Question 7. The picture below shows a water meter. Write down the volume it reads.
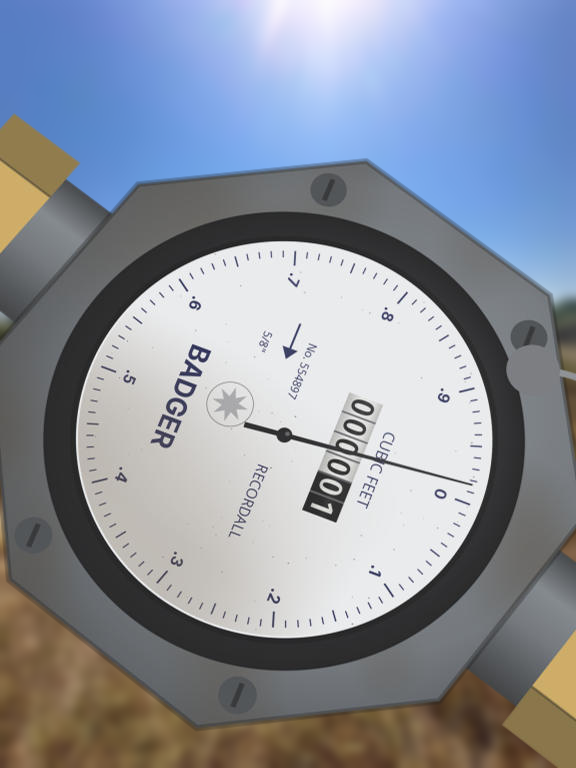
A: 0.98 ft³
